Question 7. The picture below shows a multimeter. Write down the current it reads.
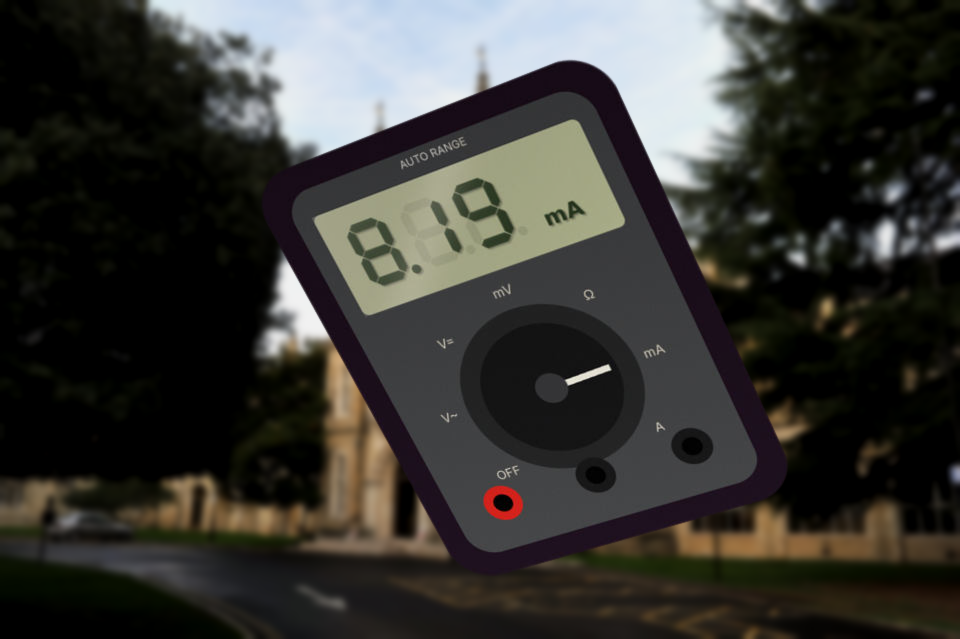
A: 8.19 mA
